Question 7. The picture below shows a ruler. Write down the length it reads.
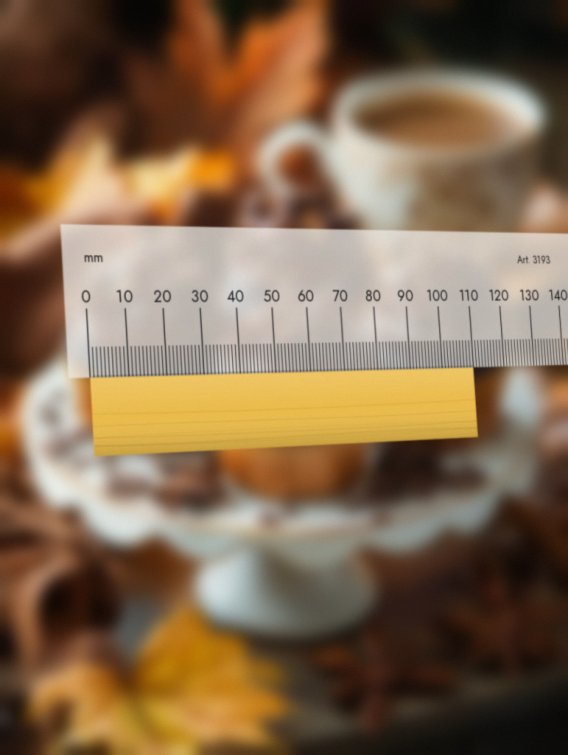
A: 110 mm
